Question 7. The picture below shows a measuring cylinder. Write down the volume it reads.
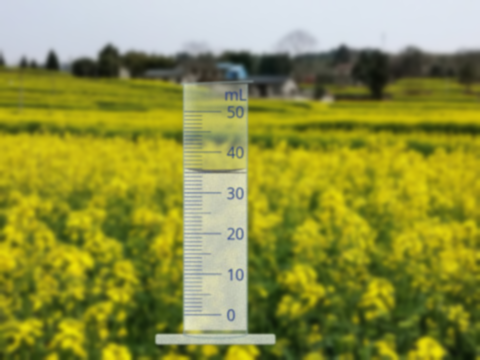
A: 35 mL
